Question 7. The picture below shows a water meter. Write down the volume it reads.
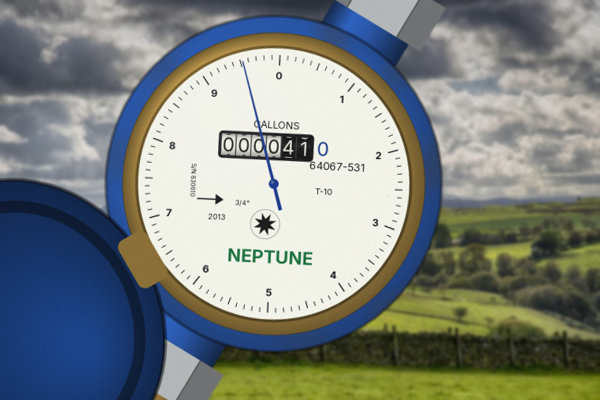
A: 409.5 gal
